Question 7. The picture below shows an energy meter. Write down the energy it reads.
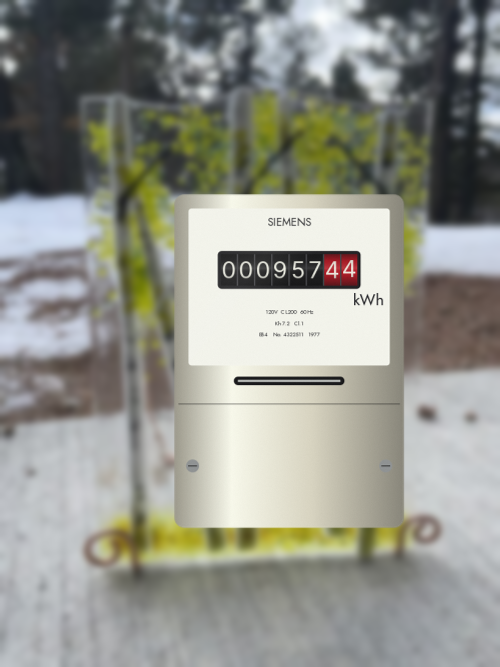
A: 957.44 kWh
